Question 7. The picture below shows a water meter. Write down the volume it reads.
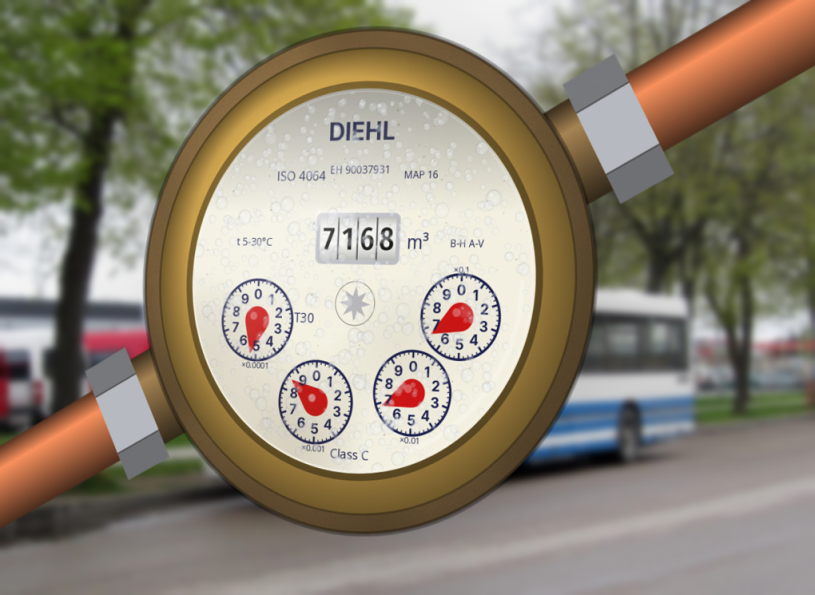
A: 7168.6685 m³
